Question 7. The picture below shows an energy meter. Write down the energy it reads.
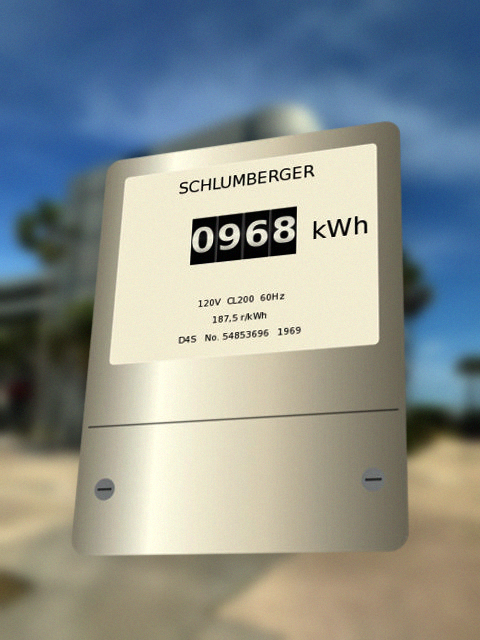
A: 968 kWh
